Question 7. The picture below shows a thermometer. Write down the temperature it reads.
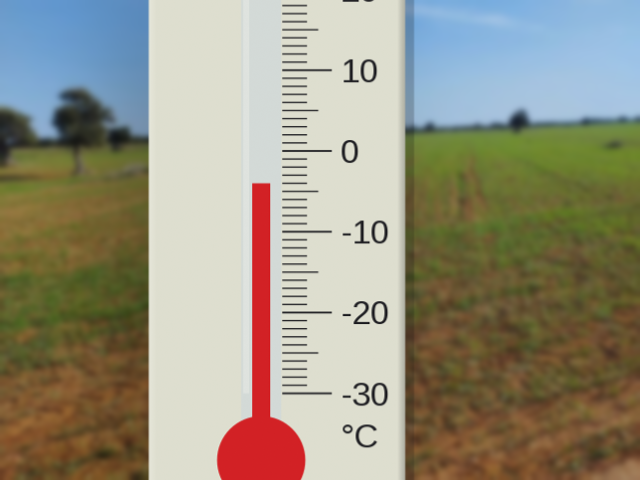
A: -4 °C
